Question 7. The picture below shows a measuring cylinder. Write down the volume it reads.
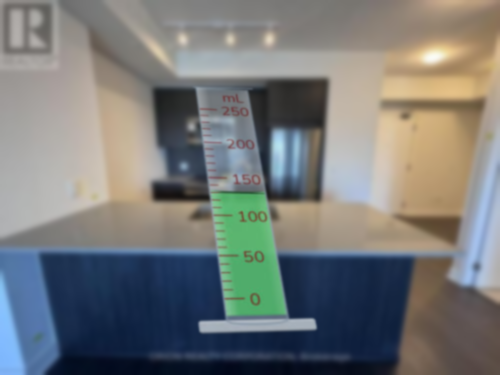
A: 130 mL
